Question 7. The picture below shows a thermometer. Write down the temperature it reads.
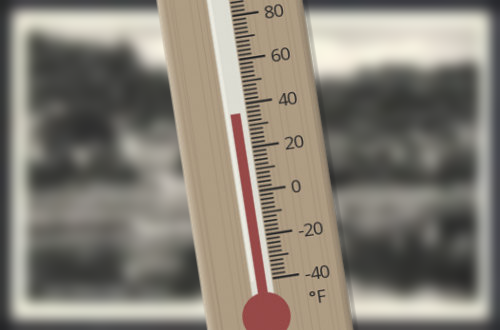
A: 36 °F
